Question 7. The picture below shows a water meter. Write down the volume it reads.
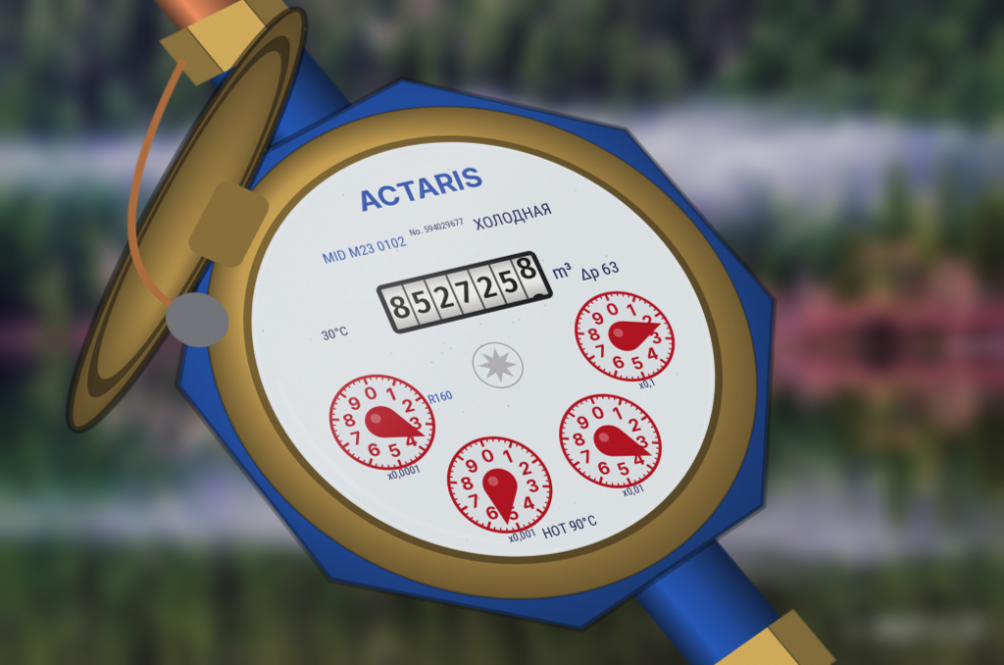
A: 8527258.2353 m³
